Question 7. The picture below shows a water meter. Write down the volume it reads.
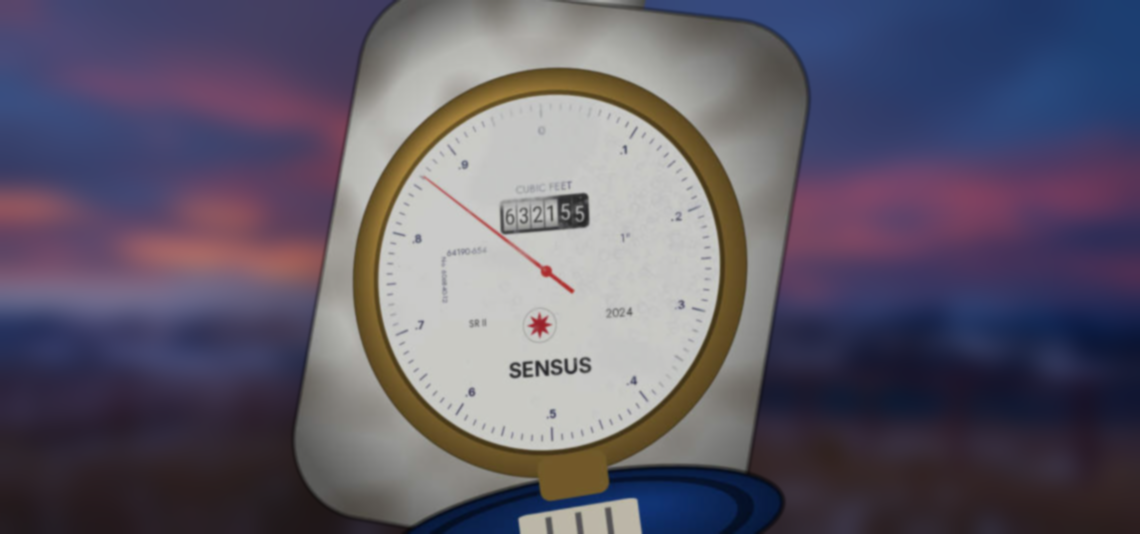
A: 632154.86 ft³
